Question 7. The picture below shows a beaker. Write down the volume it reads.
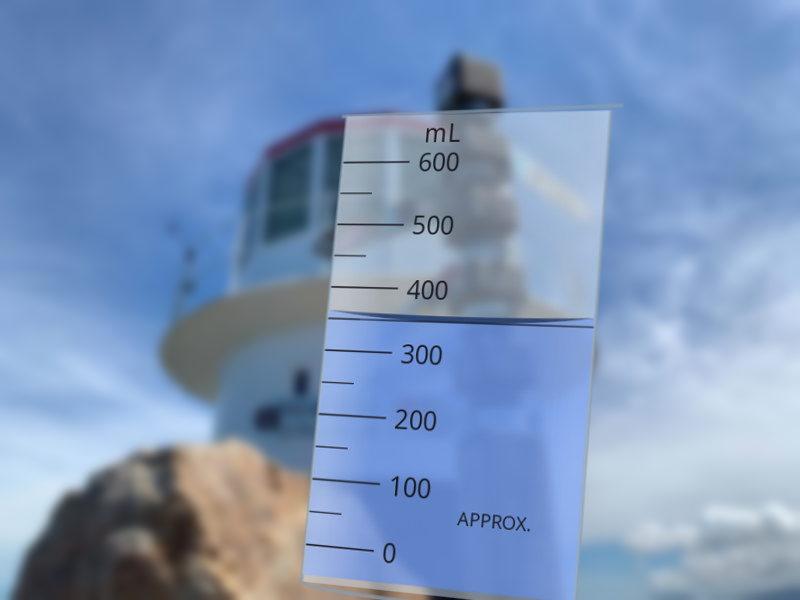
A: 350 mL
